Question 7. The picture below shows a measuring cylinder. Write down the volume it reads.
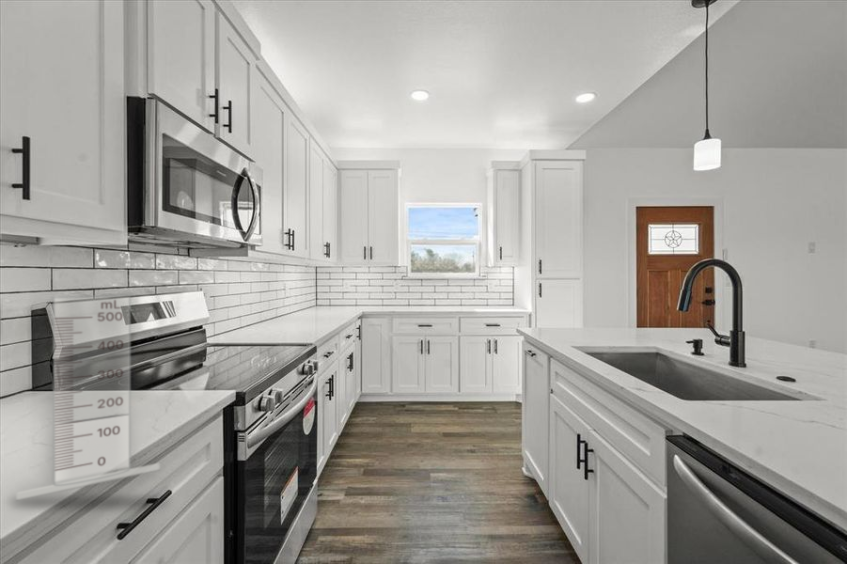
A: 150 mL
